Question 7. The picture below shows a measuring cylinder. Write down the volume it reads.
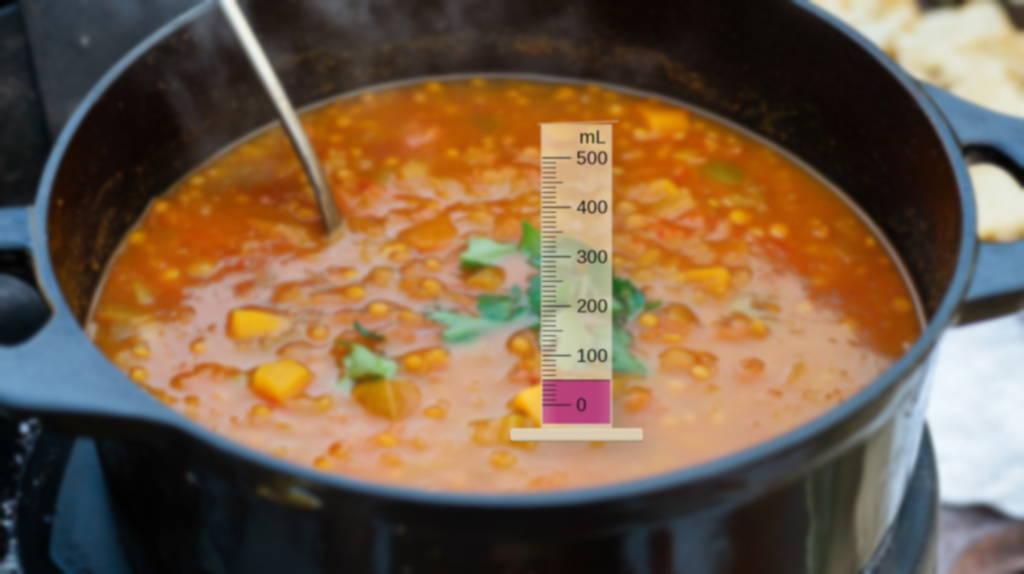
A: 50 mL
